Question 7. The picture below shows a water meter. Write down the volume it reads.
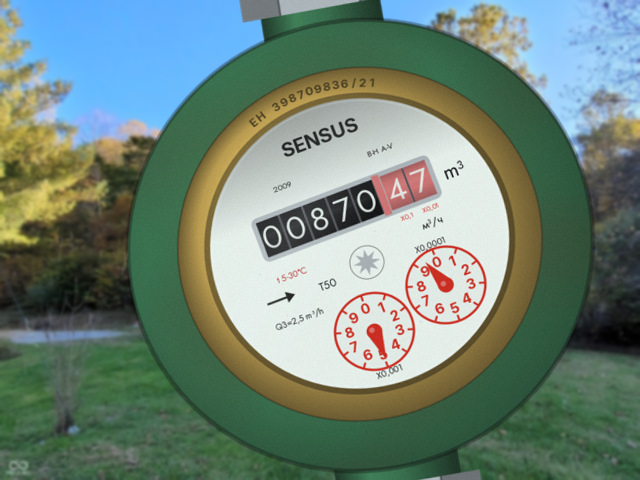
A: 870.4749 m³
